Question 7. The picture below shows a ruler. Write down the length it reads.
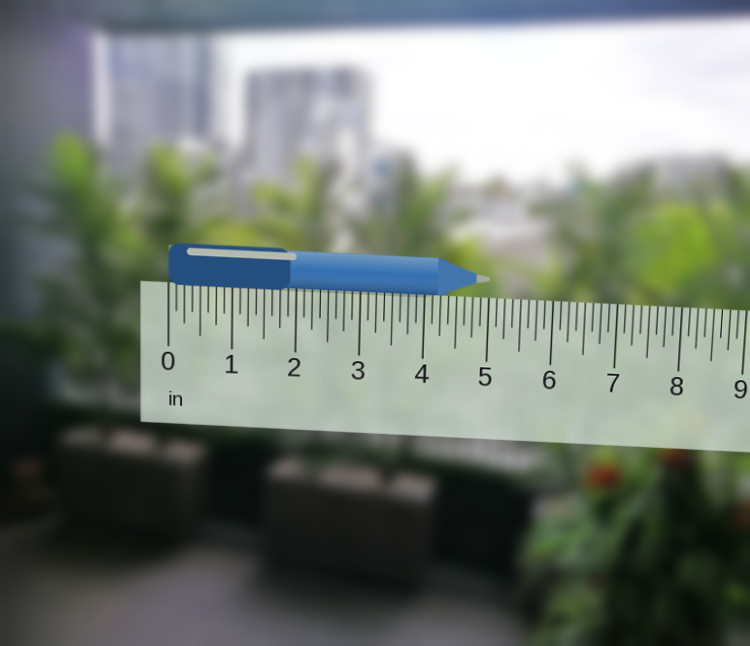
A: 5 in
